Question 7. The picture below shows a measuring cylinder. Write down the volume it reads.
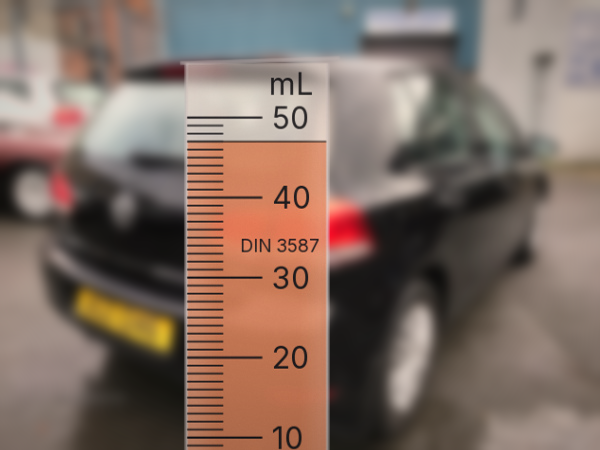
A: 47 mL
